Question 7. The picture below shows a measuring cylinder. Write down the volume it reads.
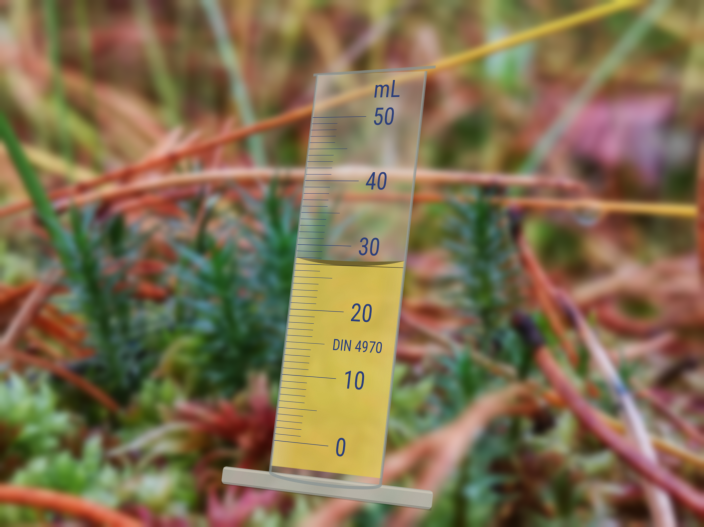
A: 27 mL
